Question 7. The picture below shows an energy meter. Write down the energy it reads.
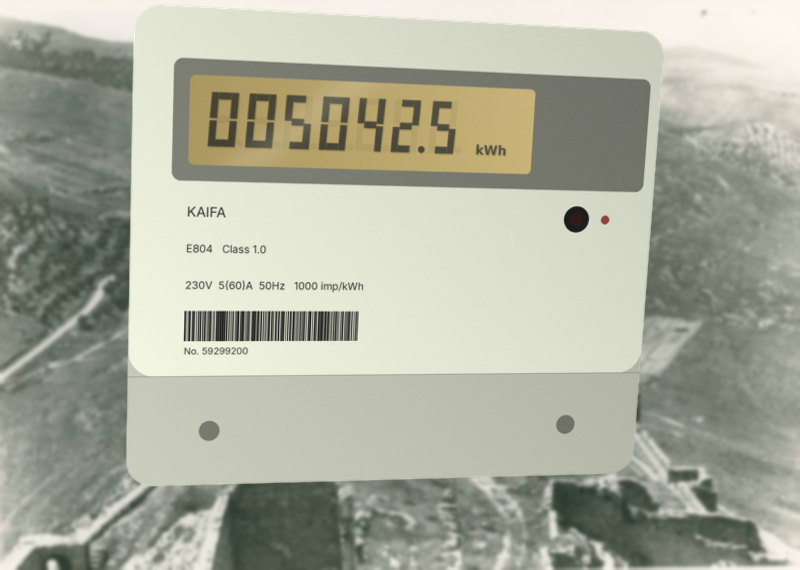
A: 5042.5 kWh
